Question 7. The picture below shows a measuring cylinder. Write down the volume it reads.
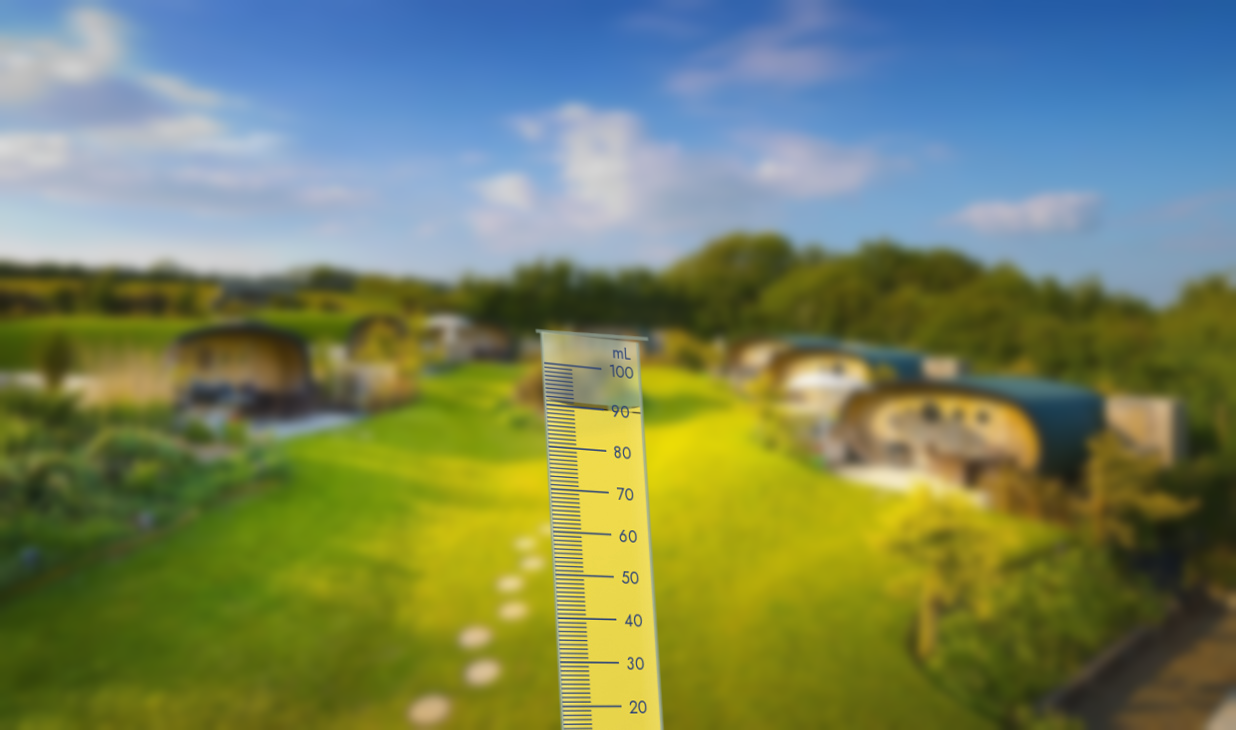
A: 90 mL
